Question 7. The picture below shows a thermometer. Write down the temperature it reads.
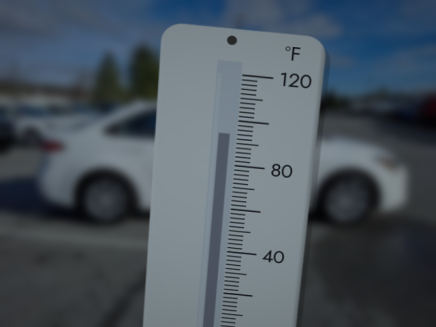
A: 94 °F
